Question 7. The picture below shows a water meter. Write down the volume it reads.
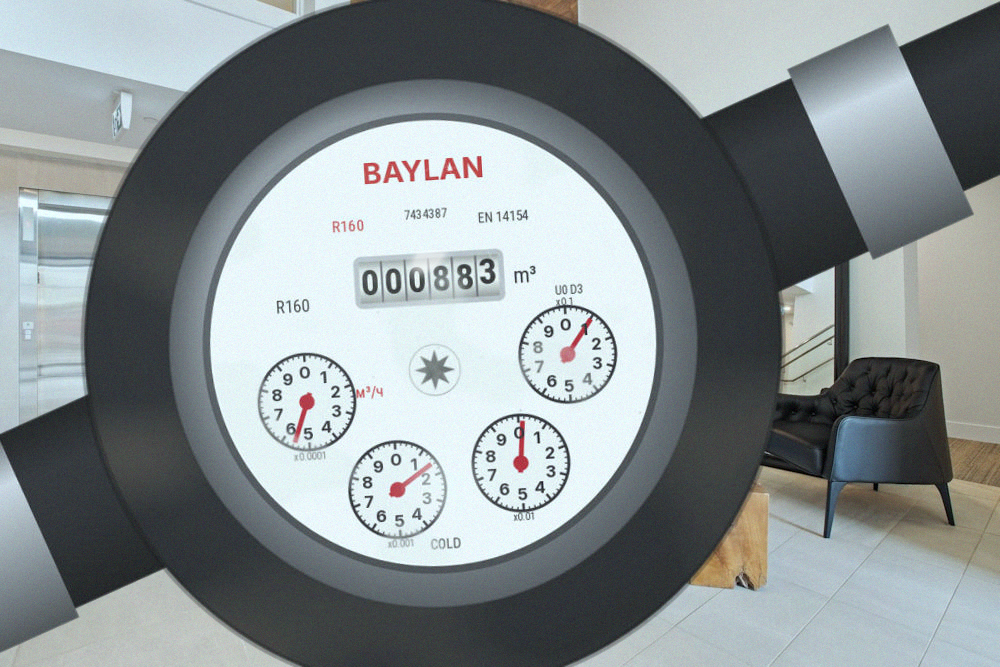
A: 883.1015 m³
